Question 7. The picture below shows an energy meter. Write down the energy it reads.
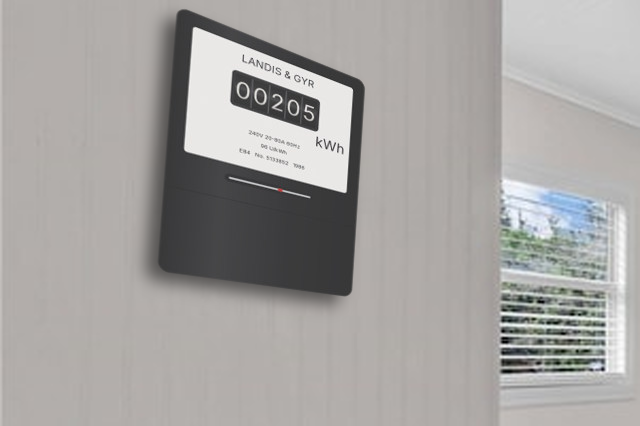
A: 205 kWh
